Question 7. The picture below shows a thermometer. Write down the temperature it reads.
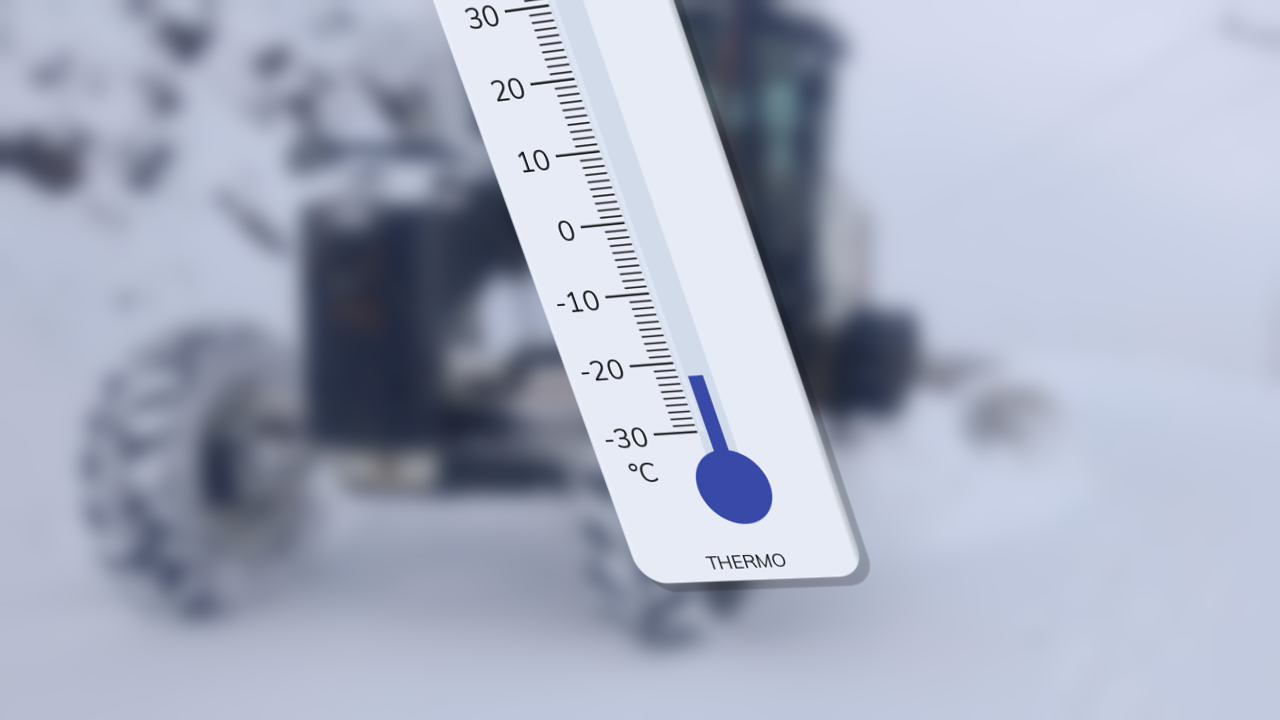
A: -22 °C
